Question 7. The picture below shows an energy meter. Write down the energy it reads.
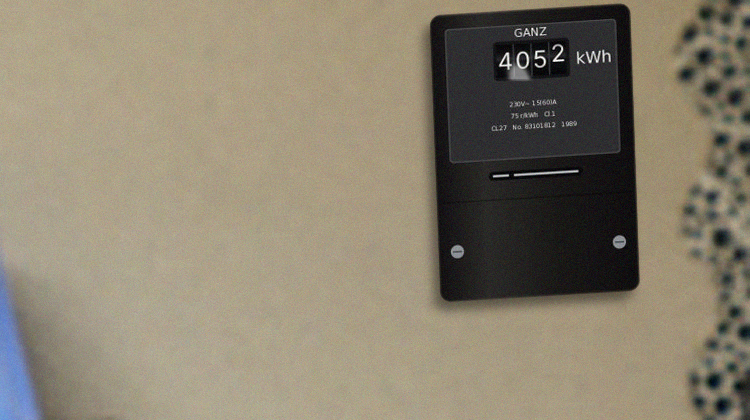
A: 4052 kWh
